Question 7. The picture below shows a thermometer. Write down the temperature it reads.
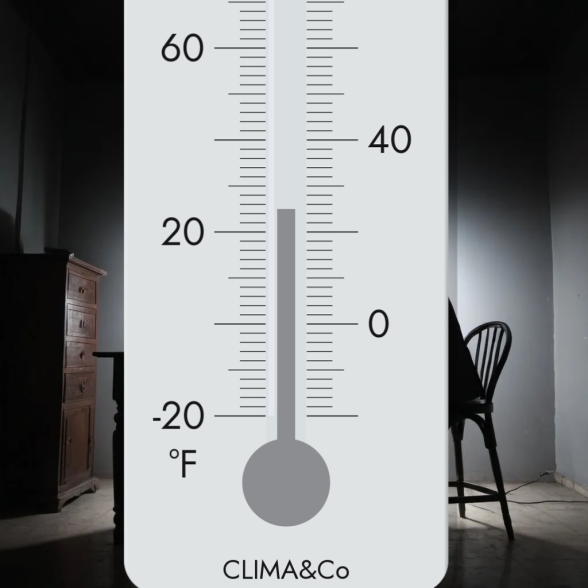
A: 25 °F
